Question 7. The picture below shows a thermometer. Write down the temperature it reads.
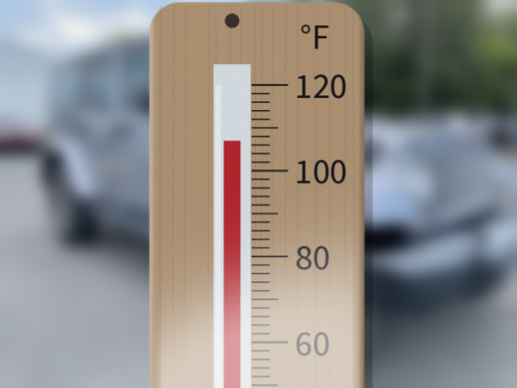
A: 107 °F
